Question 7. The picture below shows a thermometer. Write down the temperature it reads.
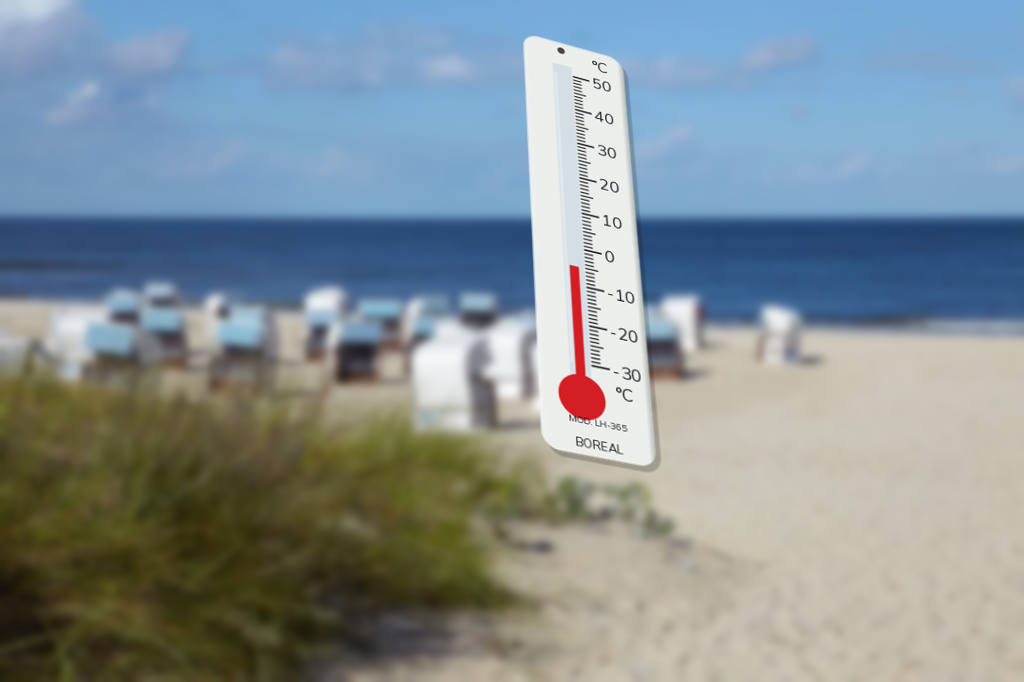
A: -5 °C
